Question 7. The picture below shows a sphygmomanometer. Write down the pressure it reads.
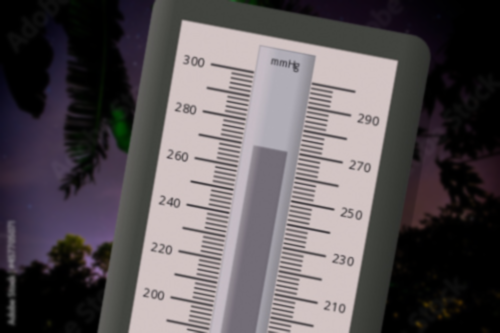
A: 270 mmHg
